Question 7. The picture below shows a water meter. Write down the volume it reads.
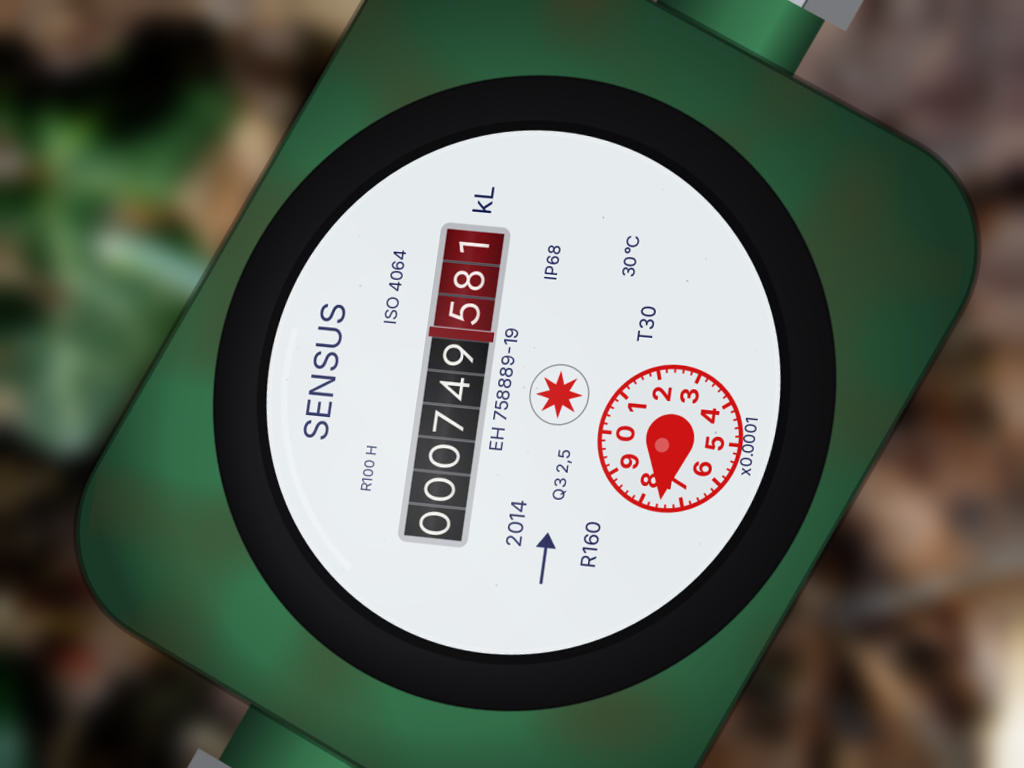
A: 749.5817 kL
